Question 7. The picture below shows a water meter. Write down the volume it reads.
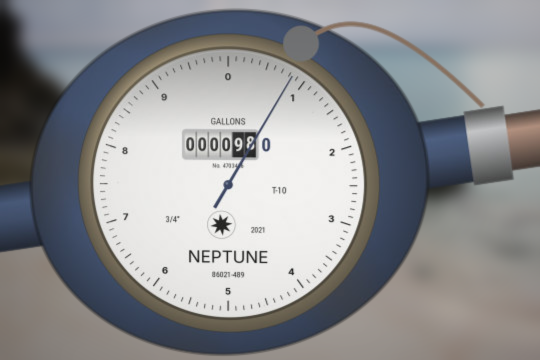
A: 980.8 gal
